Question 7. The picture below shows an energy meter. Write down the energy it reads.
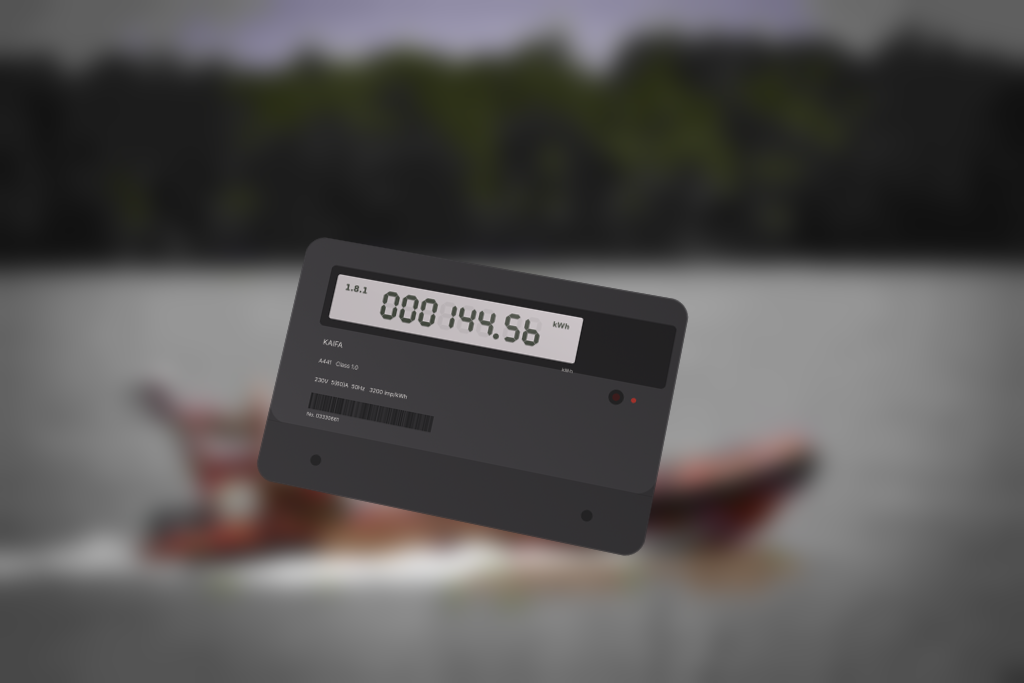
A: 144.56 kWh
